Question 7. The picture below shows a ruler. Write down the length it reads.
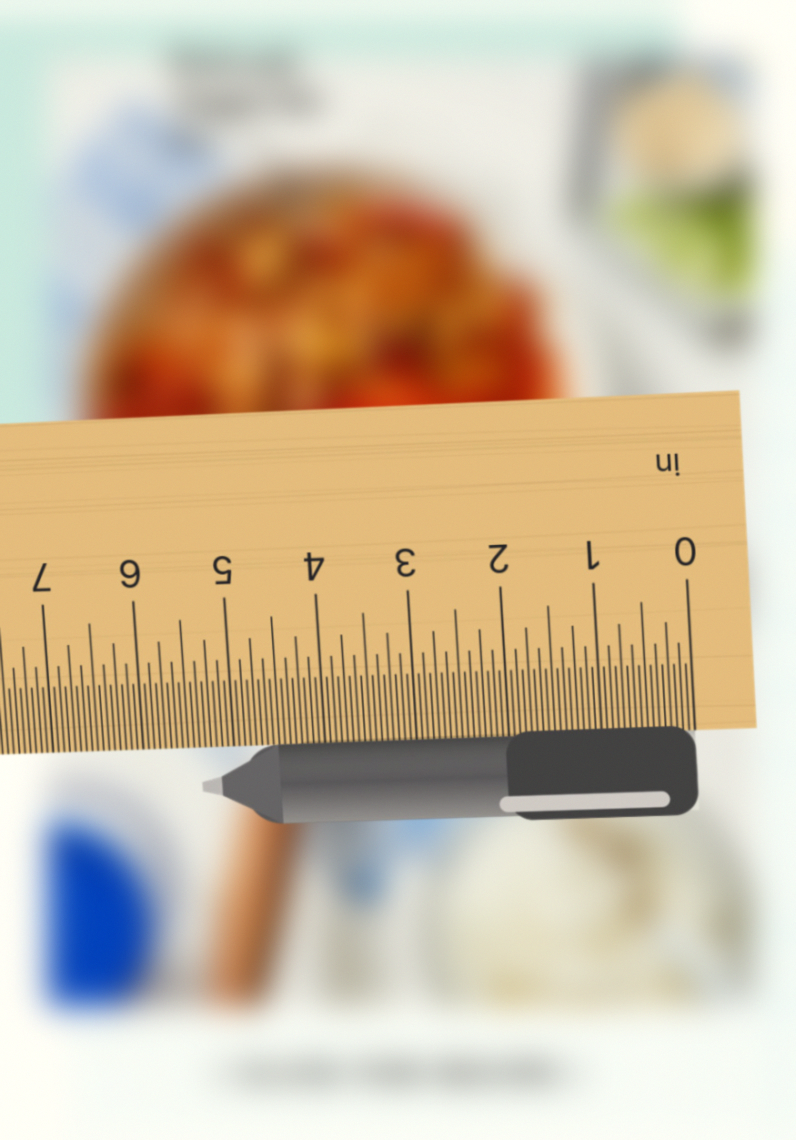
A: 5.375 in
